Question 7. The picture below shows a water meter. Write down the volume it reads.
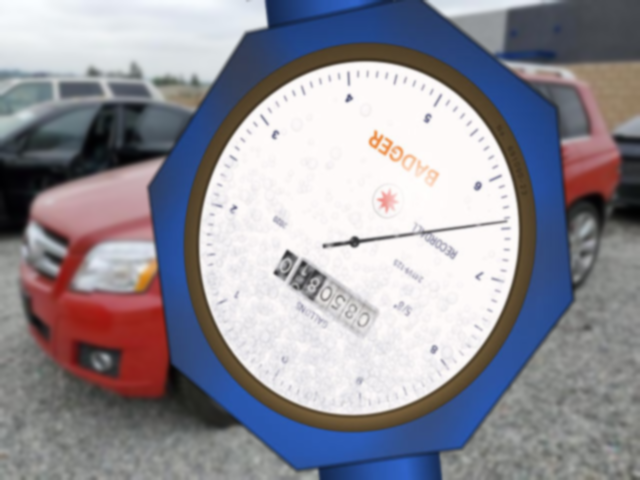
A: 850806.4 gal
